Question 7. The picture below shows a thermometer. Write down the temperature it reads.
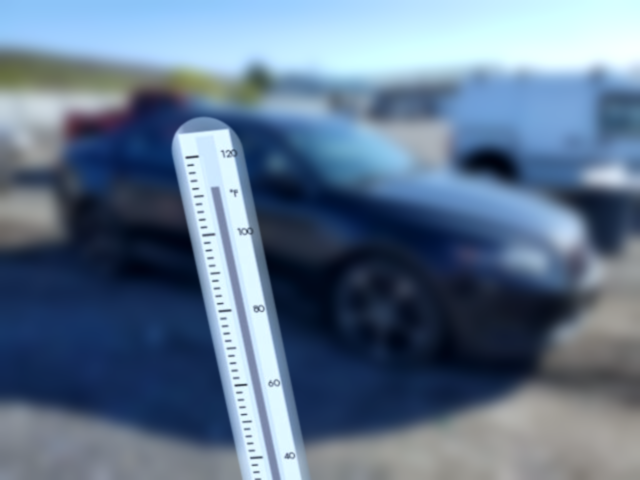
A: 112 °F
